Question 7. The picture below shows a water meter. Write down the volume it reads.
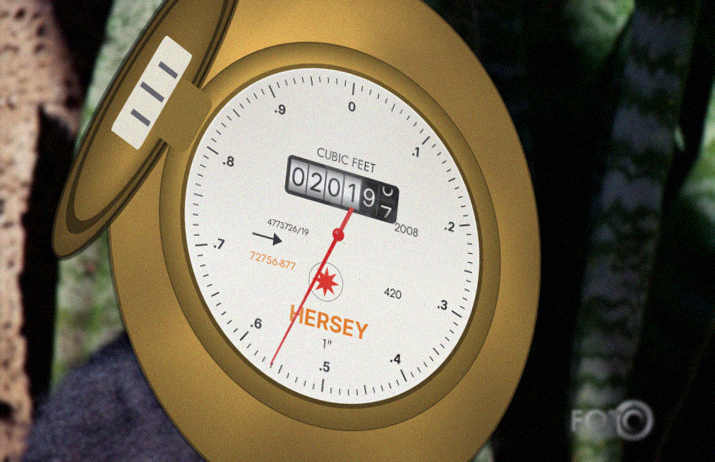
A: 20196.56 ft³
